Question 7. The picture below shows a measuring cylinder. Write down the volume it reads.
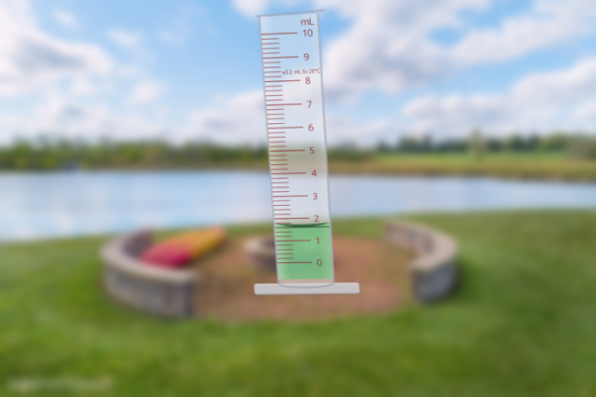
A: 1.6 mL
